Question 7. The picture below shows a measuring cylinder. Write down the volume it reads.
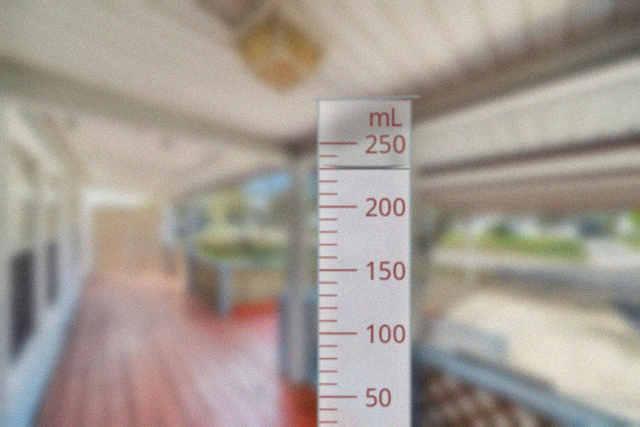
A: 230 mL
